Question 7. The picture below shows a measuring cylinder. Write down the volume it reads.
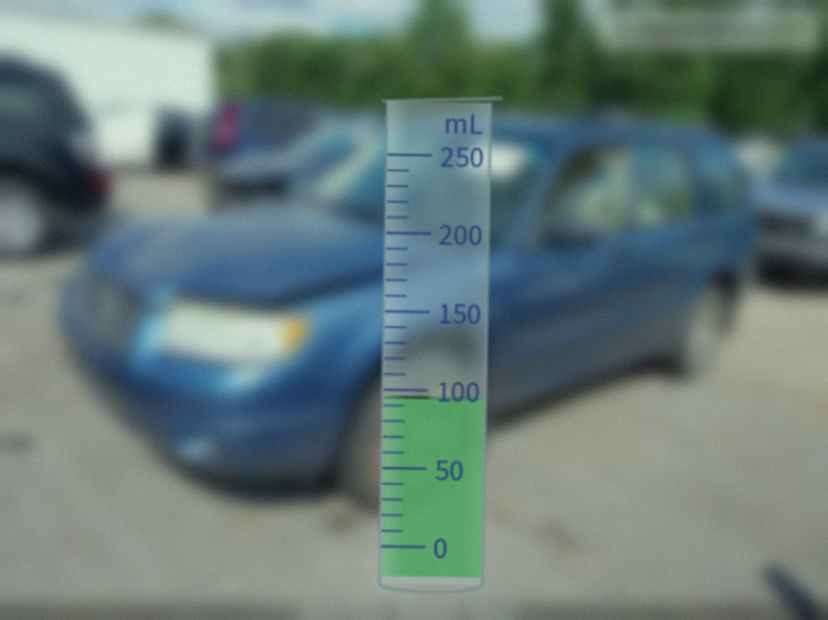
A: 95 mL
